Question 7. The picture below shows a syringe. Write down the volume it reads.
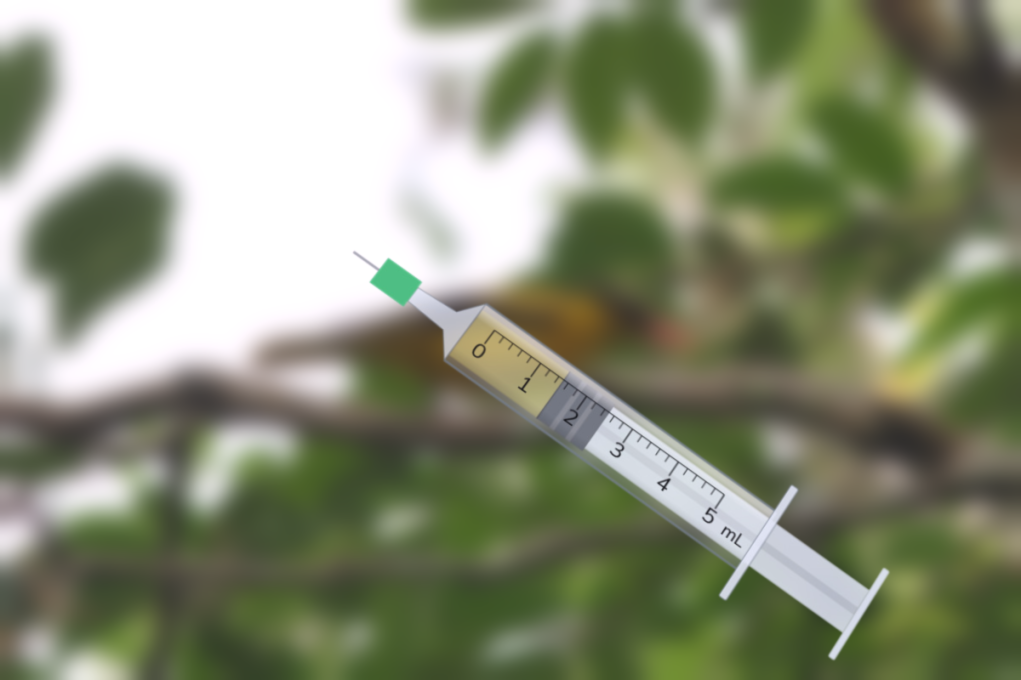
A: 1.5 mL
